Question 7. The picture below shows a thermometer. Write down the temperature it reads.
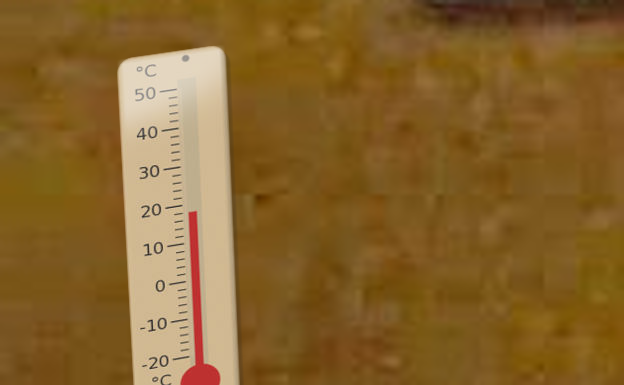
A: 18 °C
